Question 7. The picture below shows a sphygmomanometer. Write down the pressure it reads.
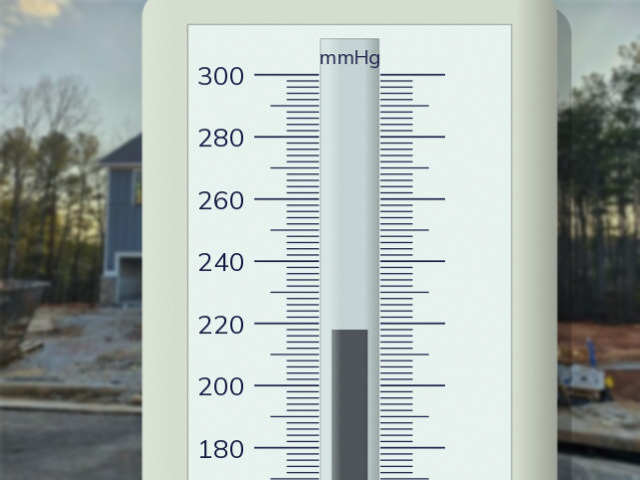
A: 218 mmHg
